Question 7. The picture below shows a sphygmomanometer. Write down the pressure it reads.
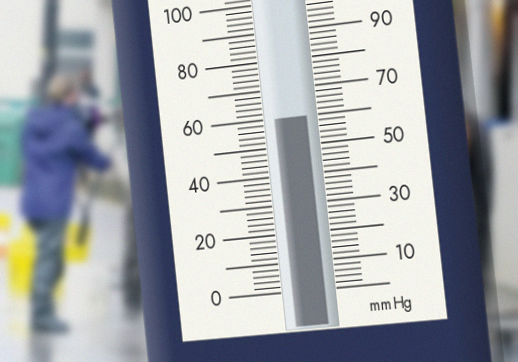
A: 60 mmHg
